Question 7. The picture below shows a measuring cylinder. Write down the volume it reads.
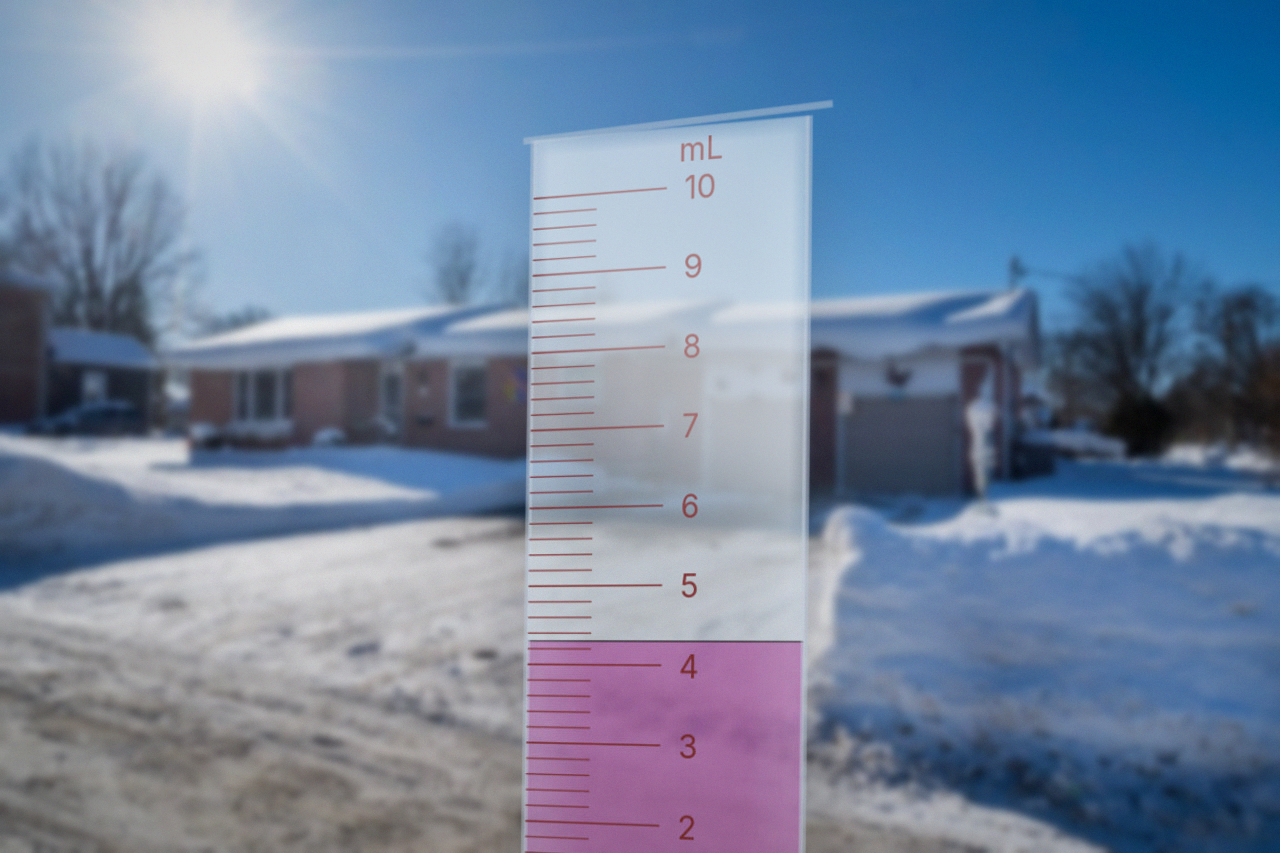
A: 4.3 mL
